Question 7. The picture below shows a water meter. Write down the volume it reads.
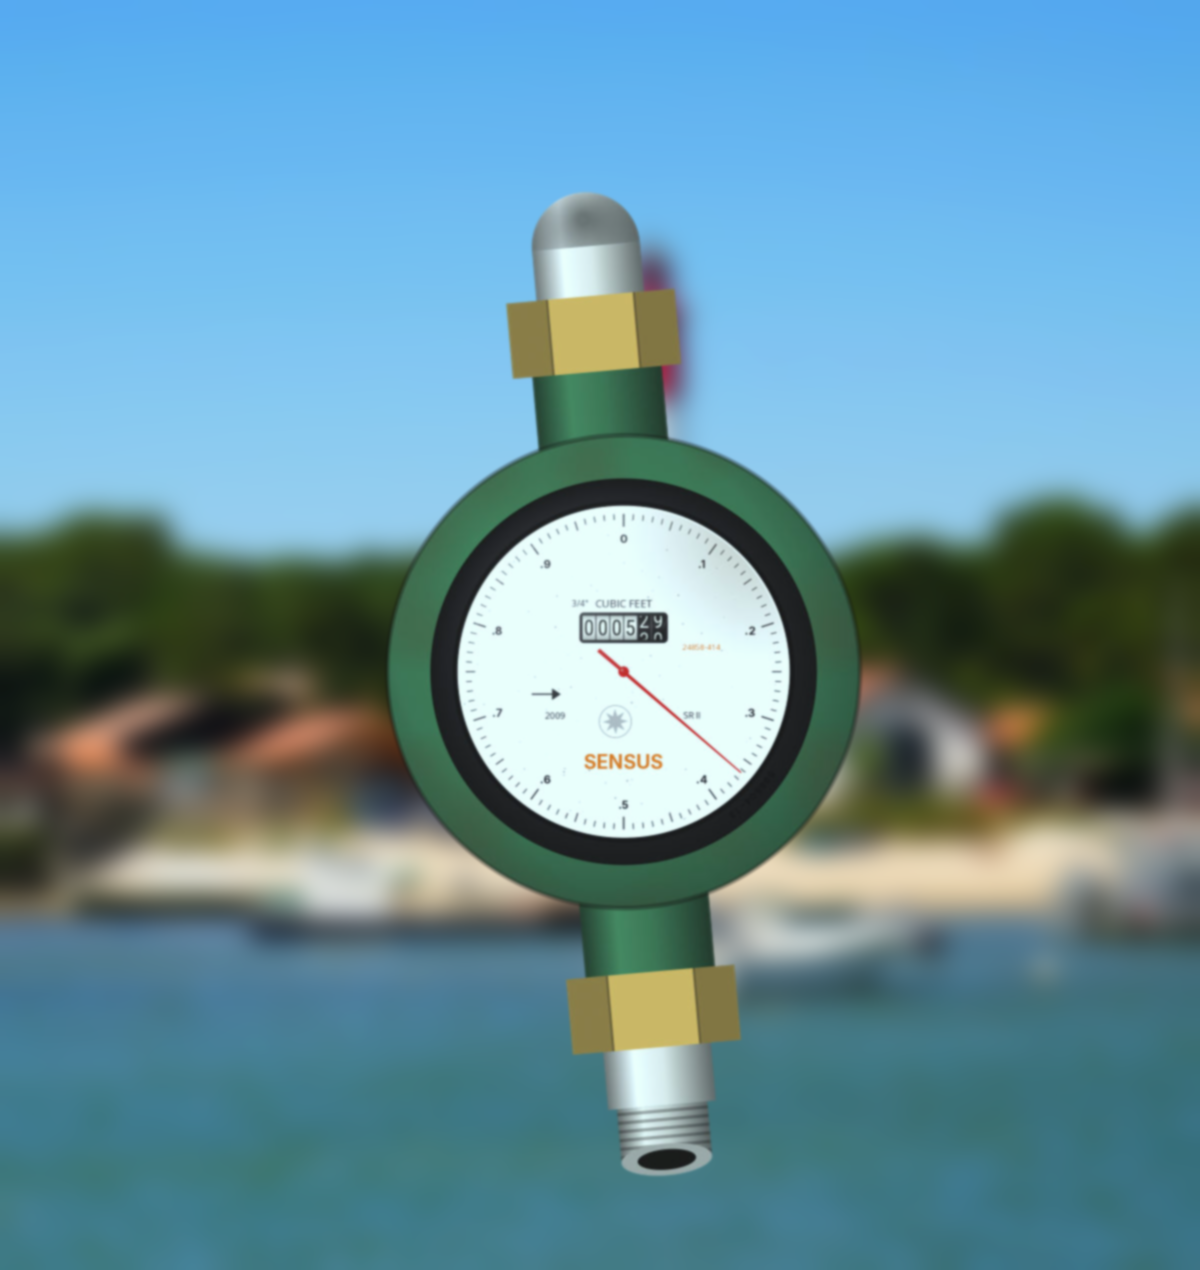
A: 529.36 ft³
